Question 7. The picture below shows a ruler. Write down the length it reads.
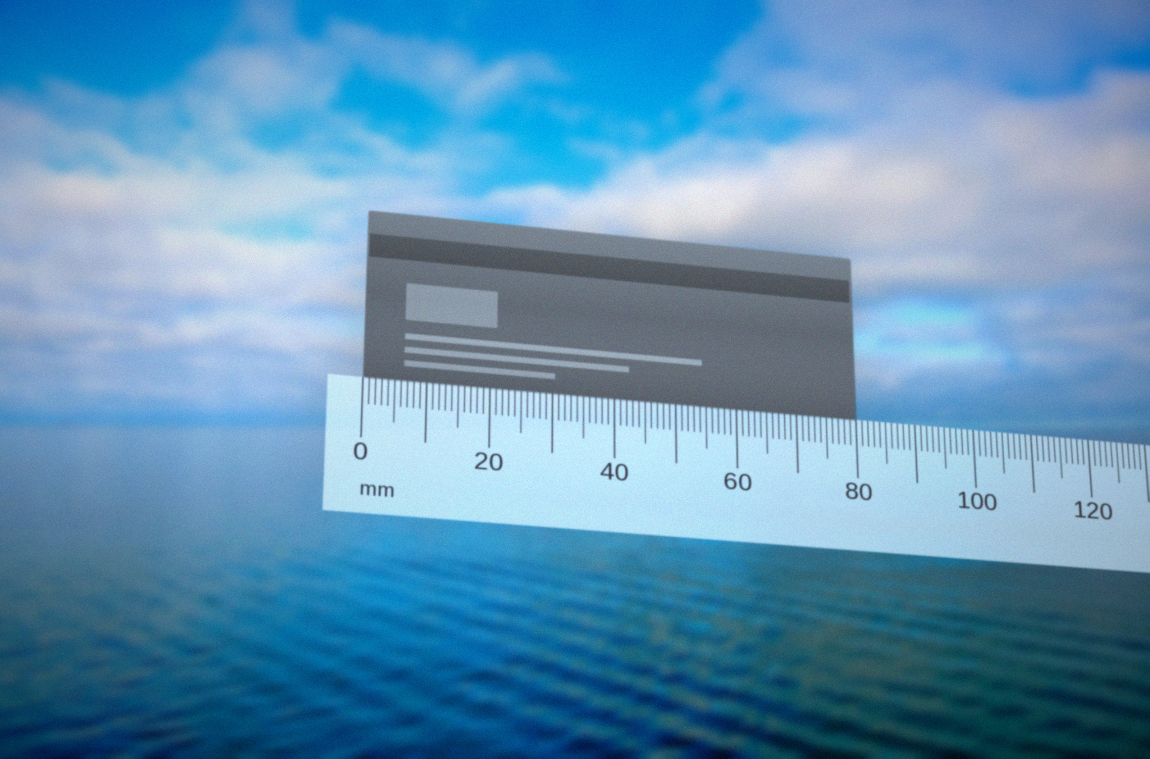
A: 80 mm
